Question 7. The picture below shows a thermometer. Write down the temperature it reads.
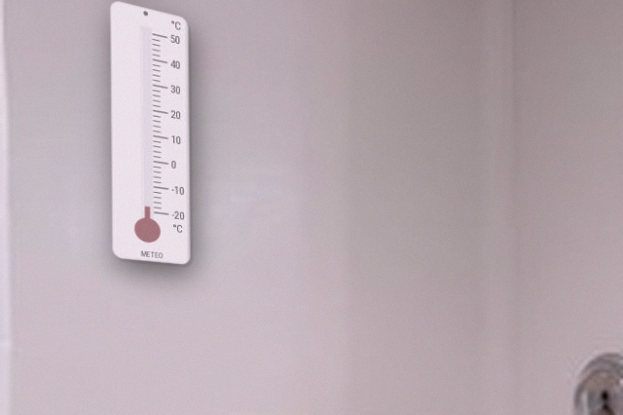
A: -18 °C
